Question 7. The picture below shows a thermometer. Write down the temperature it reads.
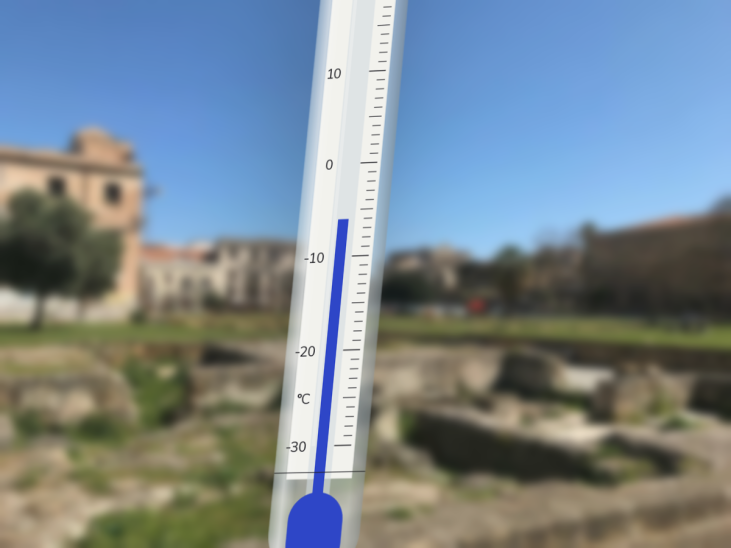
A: -6 °C
